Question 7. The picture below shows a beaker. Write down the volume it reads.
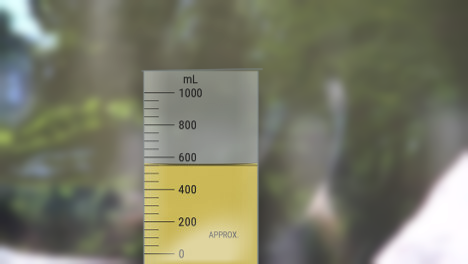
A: 550 mL
